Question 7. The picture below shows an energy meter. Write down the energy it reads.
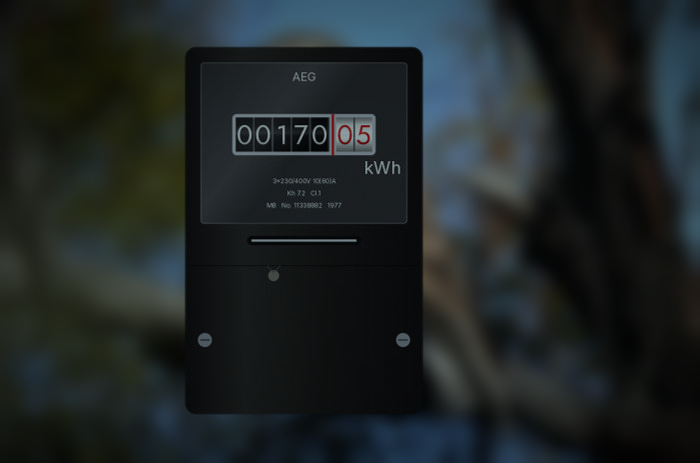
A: 170.05 kWh
